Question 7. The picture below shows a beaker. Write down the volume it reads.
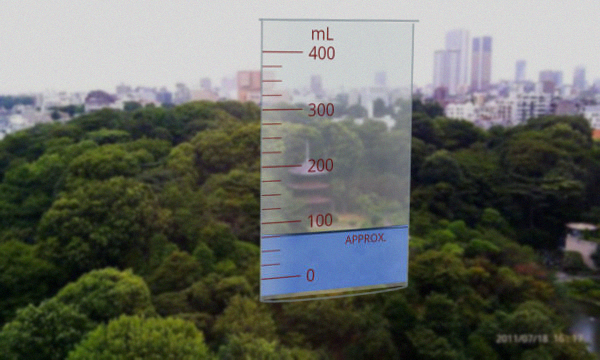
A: 75 mL
